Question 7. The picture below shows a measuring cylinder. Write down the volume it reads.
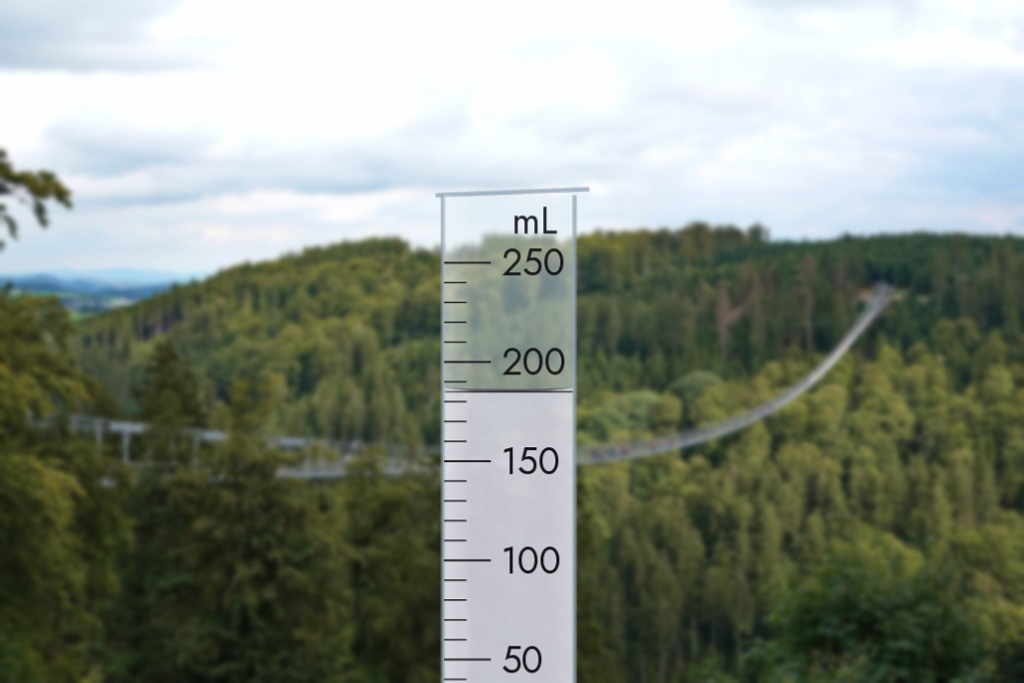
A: 185 mL
